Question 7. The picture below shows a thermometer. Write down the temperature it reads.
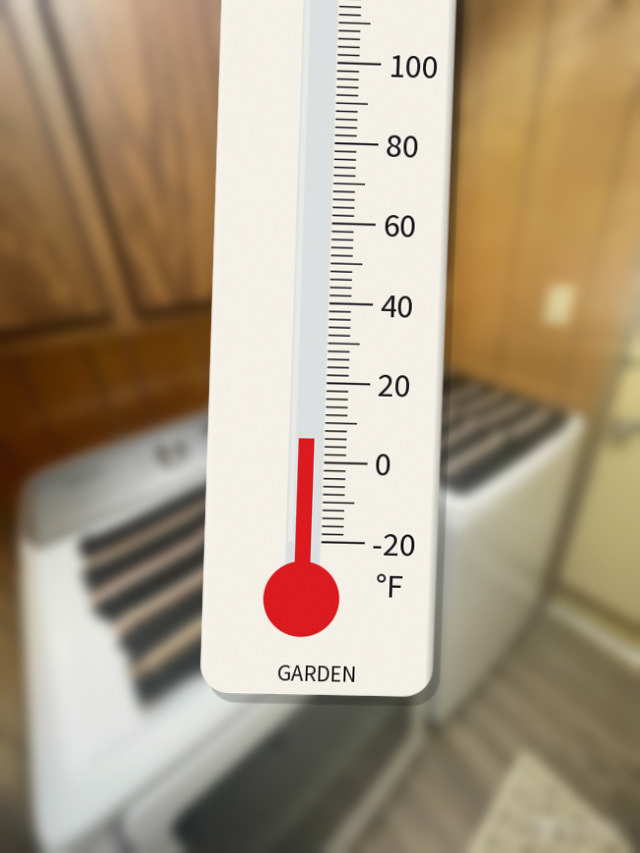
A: 6 °F
